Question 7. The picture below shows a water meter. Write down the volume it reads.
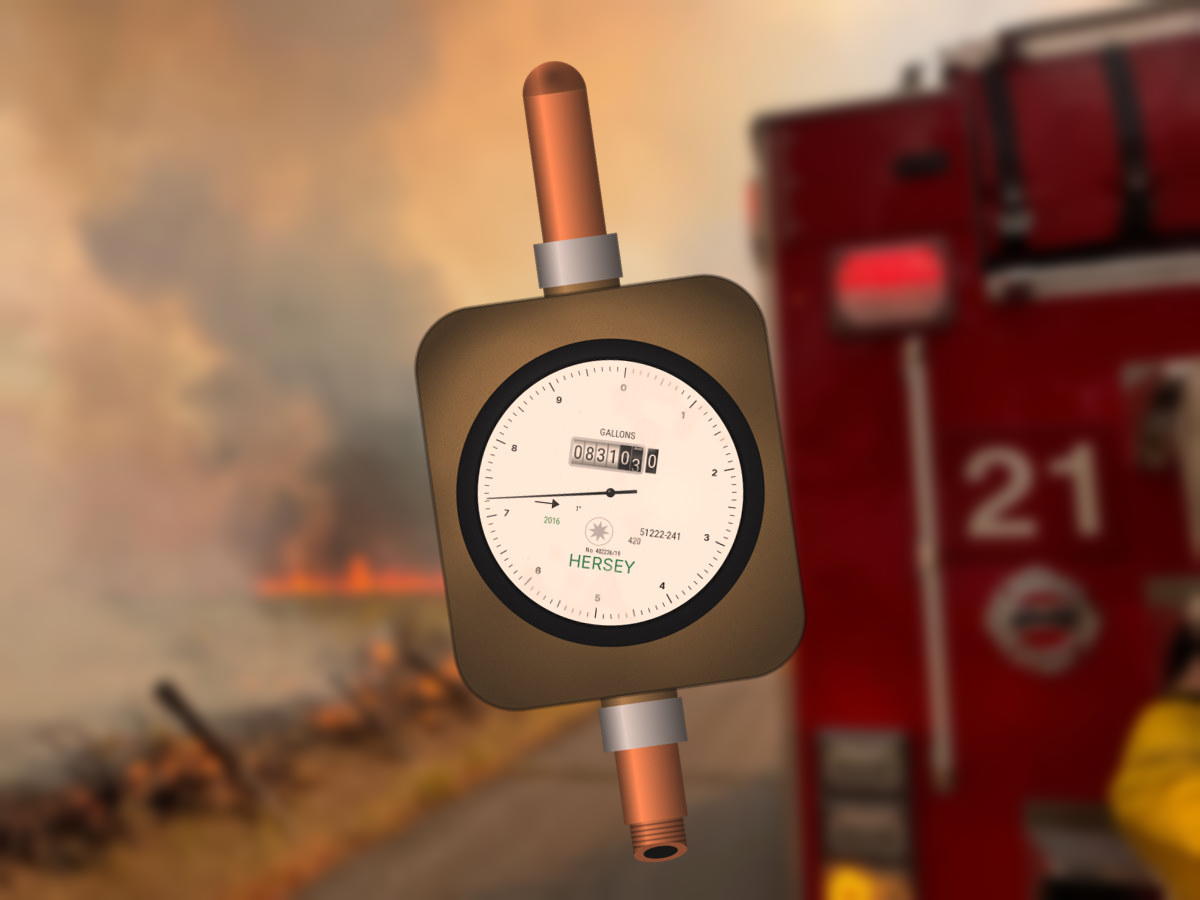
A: 831027.2 gal
